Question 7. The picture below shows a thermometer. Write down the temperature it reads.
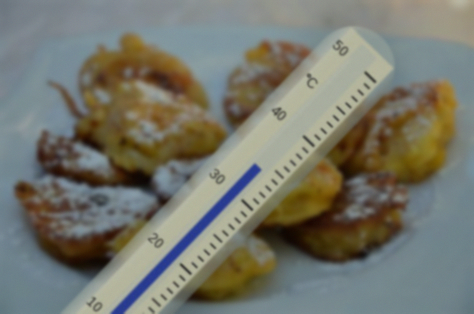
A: 34 °C
